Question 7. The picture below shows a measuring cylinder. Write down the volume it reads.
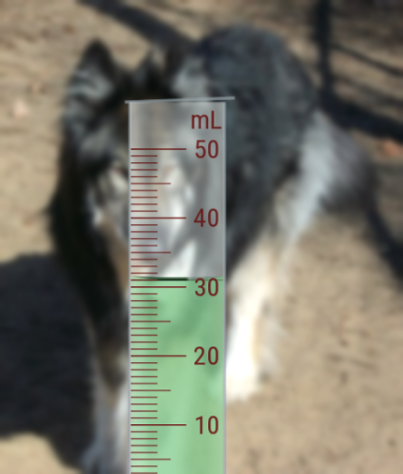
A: 31 mL
